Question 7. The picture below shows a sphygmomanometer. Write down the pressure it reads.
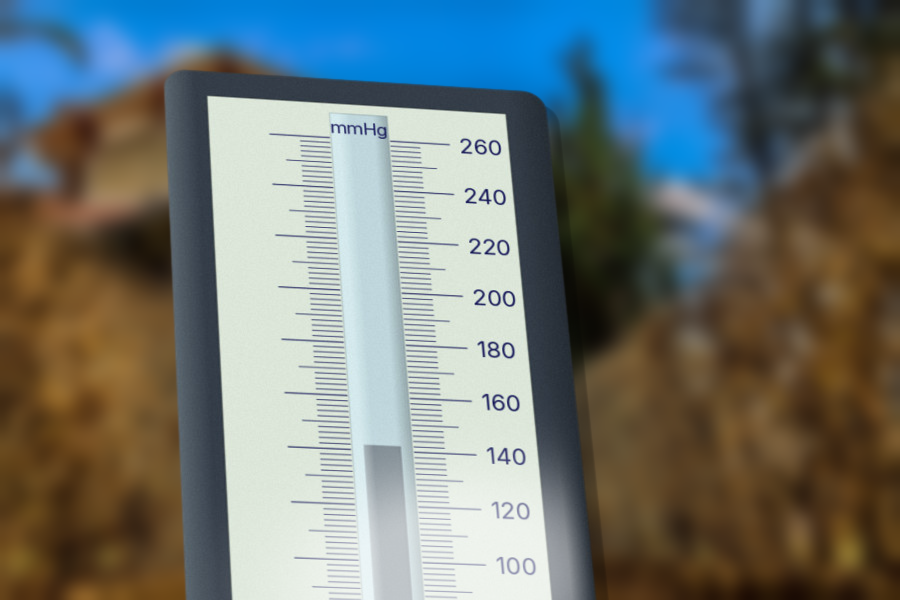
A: 142 mmHg
